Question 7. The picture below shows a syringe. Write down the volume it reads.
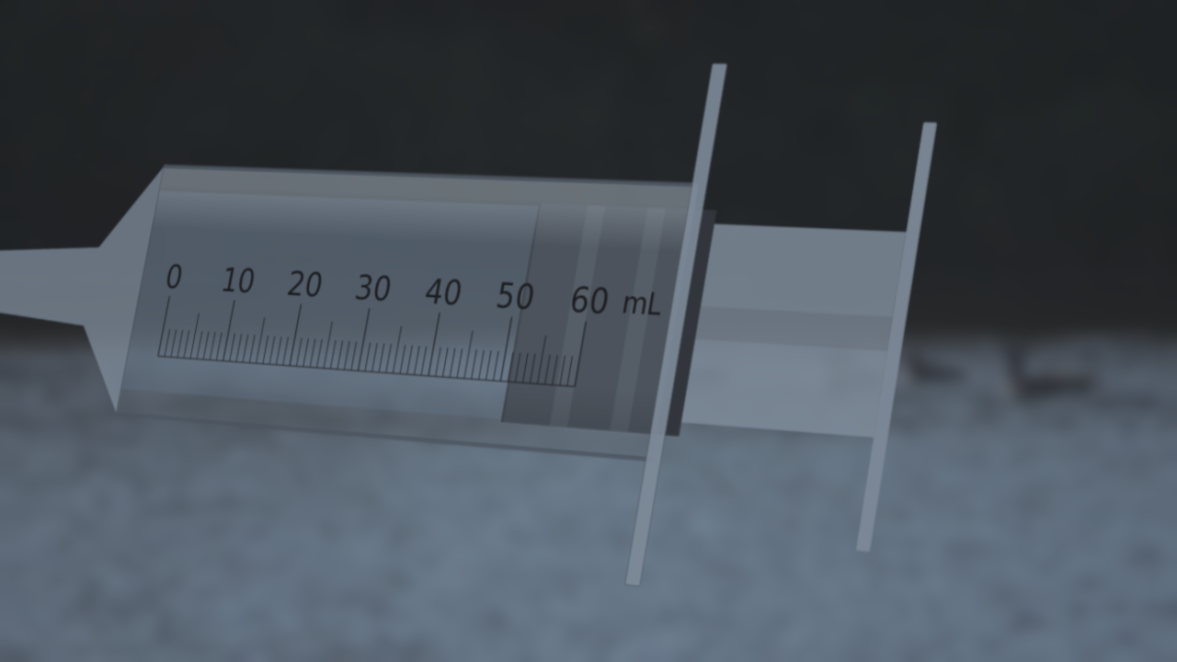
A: 51 mL
